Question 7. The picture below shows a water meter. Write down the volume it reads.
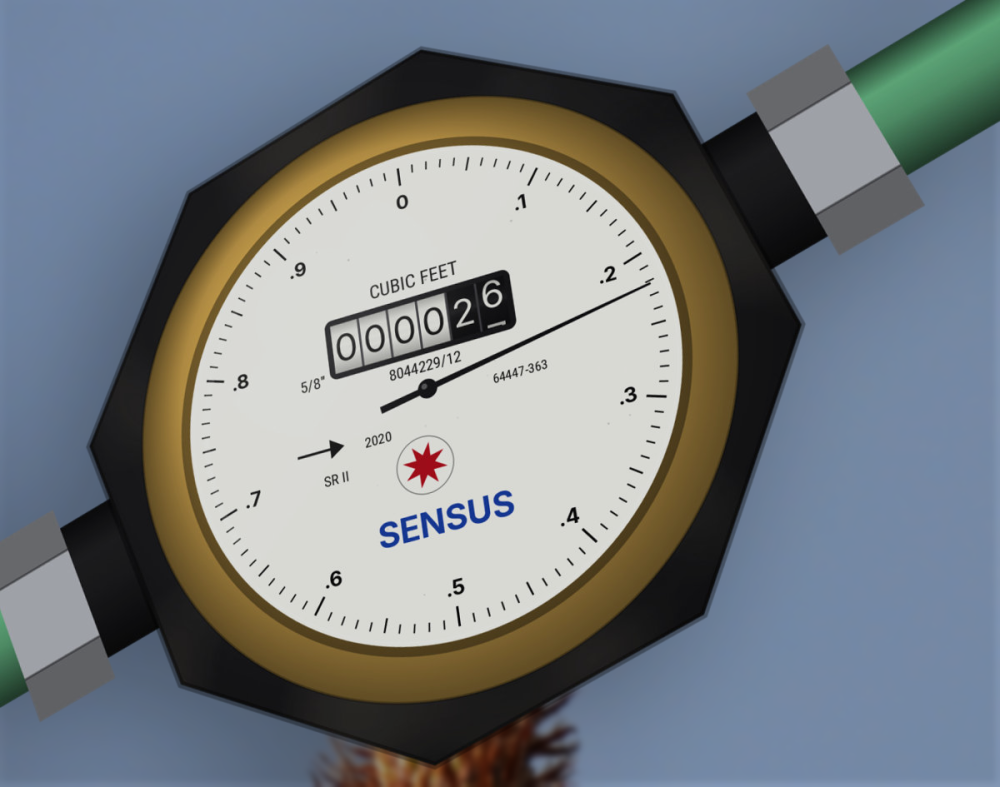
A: 26.22 ft³
